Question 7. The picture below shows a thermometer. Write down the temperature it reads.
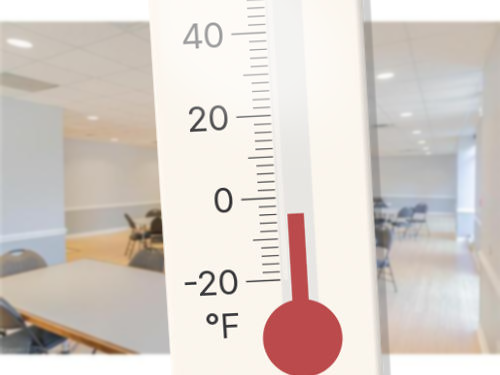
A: -4 °F
